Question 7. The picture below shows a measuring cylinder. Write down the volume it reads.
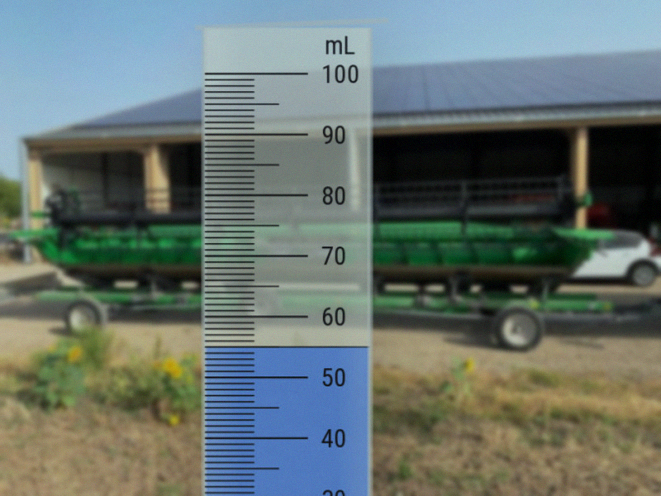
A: 55 mL
